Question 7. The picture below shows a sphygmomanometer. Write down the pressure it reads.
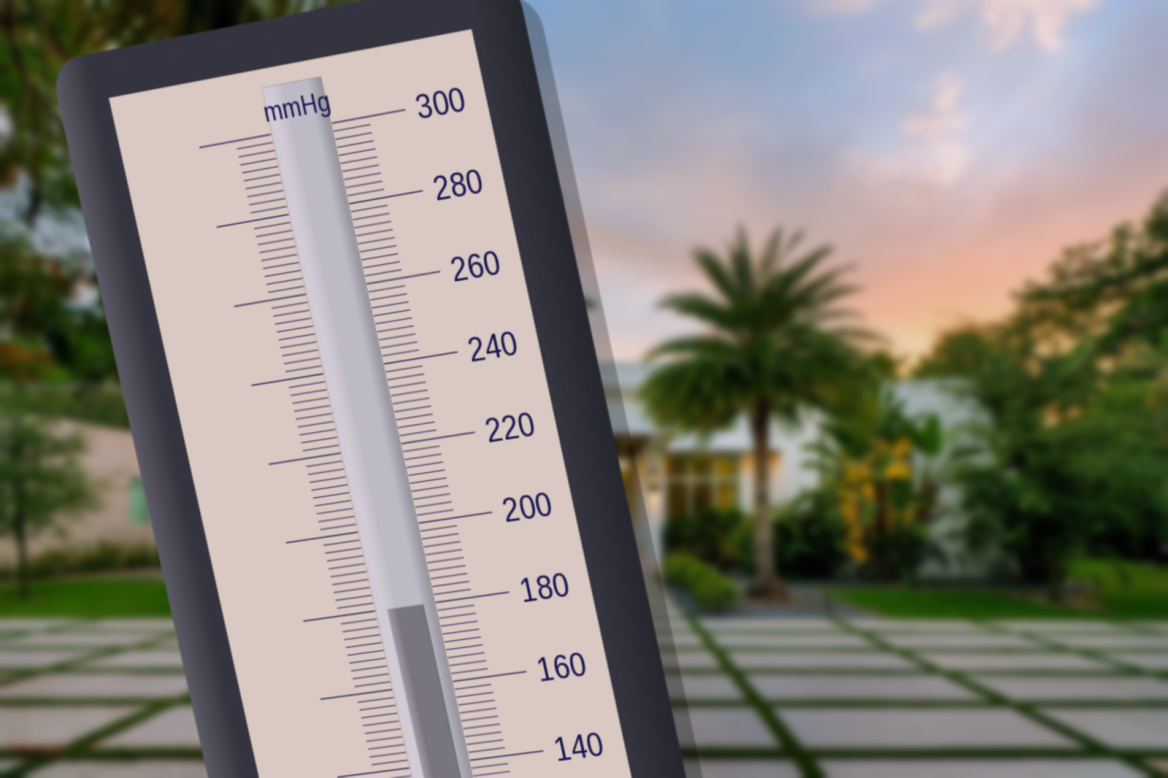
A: 180 mmHg
